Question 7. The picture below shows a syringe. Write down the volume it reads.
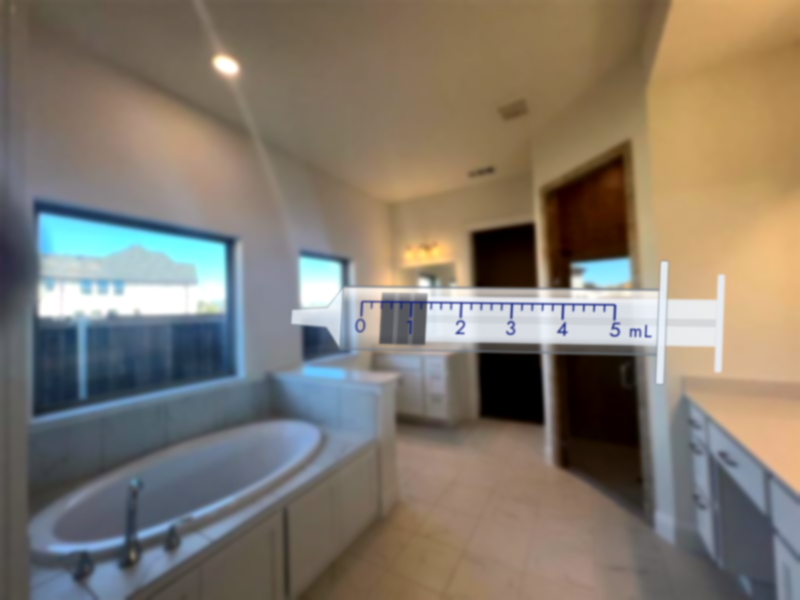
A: 0.4 mL
